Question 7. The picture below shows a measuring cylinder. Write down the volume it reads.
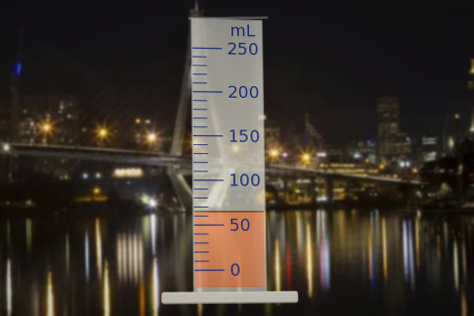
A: 65 mL
